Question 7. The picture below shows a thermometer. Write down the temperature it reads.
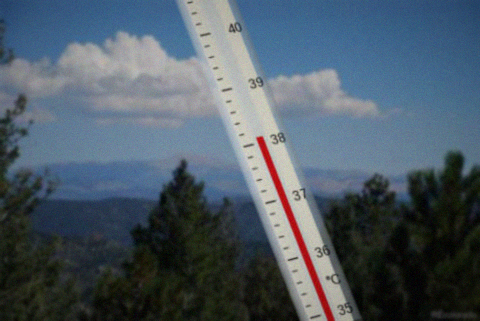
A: 38.1 °C
